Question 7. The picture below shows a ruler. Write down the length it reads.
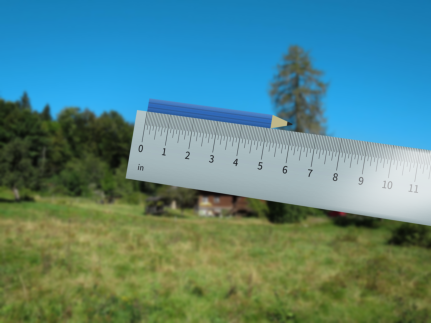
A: 6 in
